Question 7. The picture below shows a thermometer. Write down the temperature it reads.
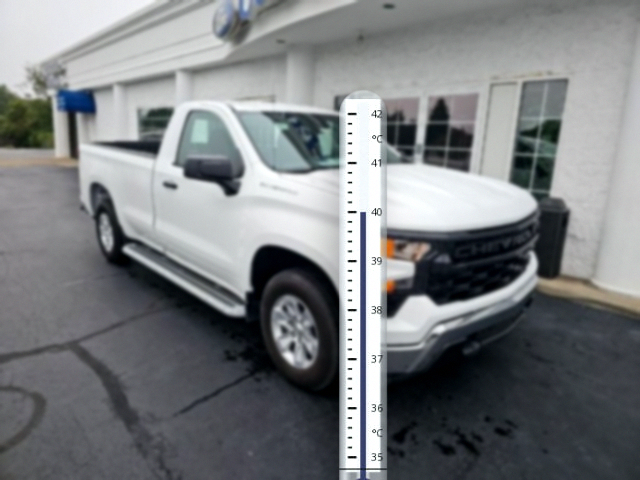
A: 40 °C
